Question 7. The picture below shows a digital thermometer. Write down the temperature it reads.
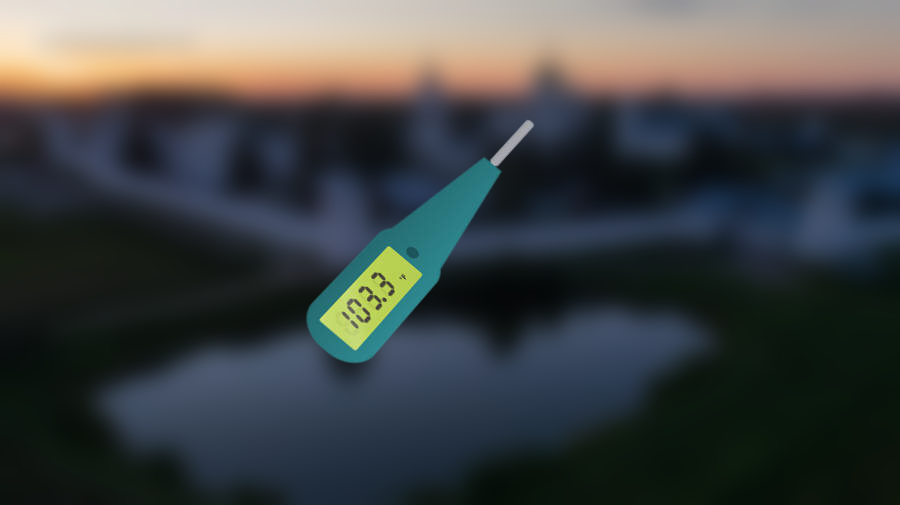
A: 103.3 °F
